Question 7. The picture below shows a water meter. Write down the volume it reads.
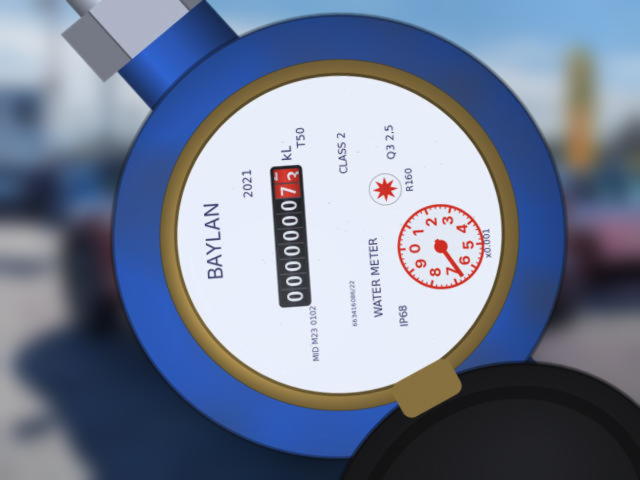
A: 0.726 kL
